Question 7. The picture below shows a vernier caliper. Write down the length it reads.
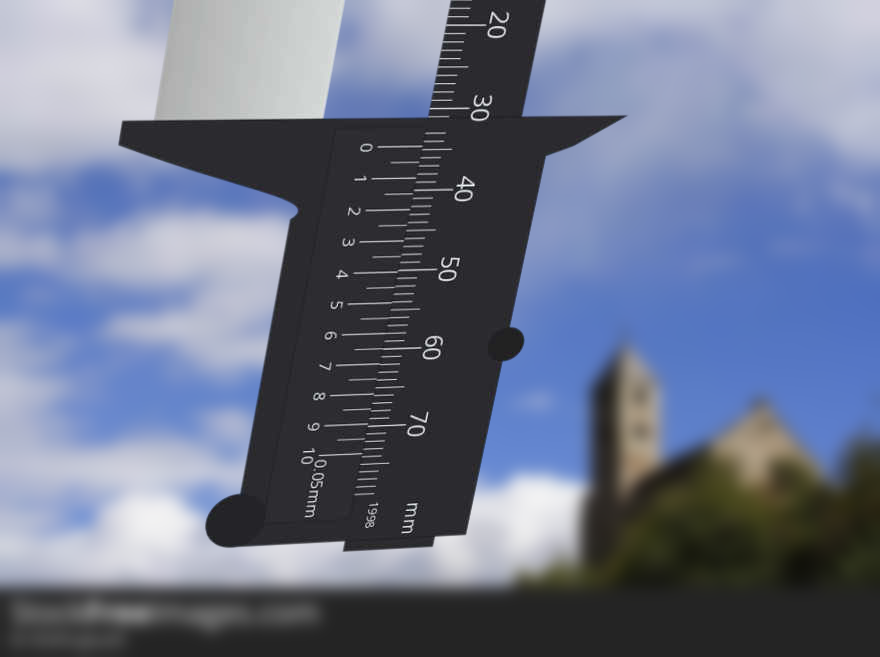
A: 34.6 mm
